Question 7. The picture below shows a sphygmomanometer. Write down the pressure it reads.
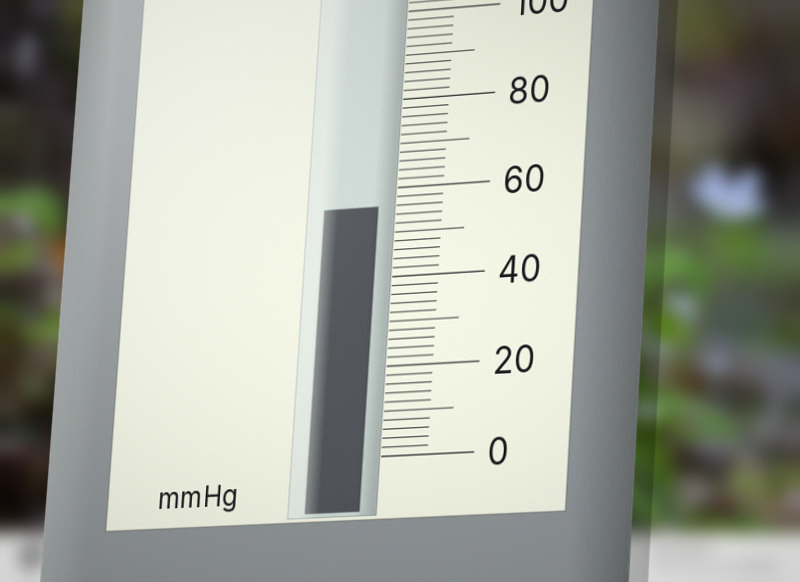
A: 56 mmHg
